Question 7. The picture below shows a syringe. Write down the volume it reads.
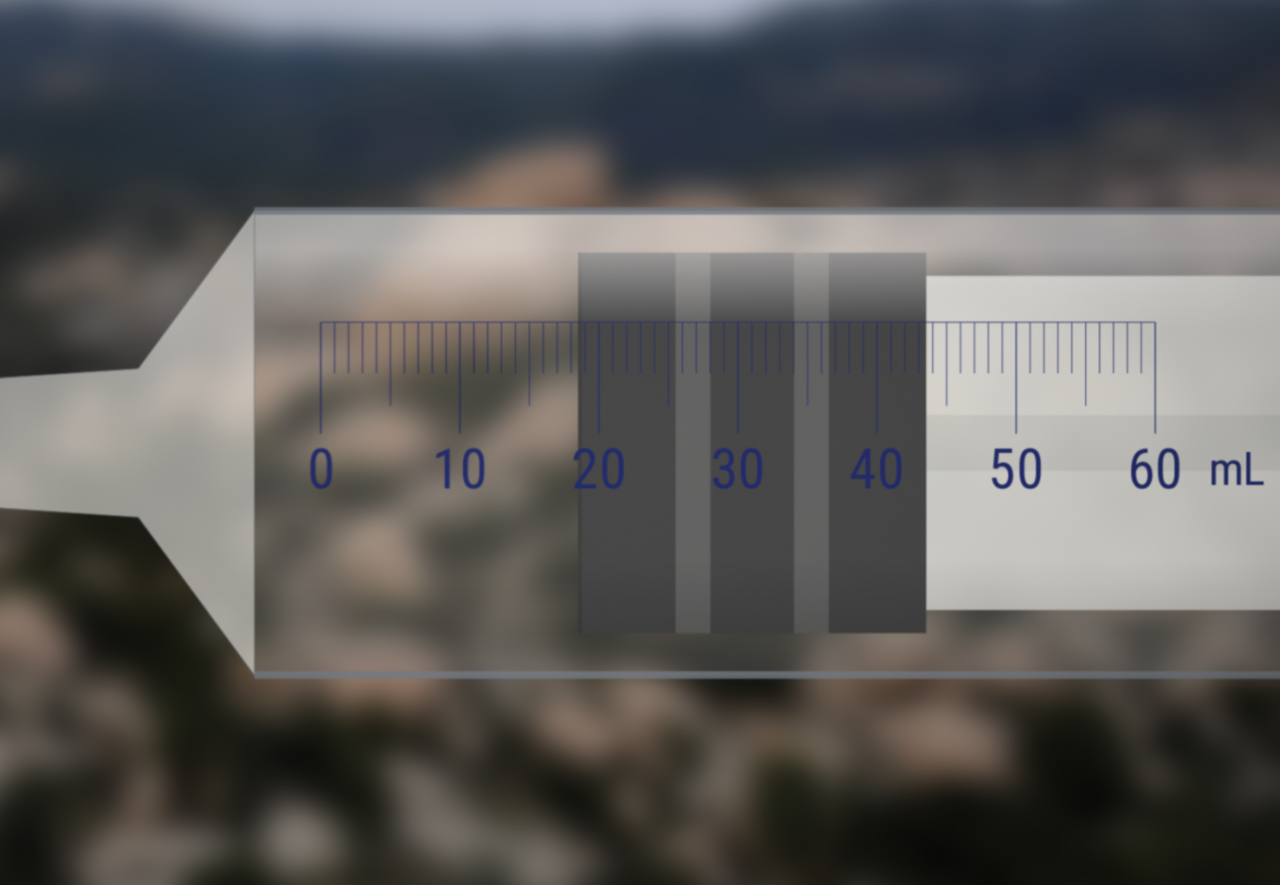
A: 18.5 mL
